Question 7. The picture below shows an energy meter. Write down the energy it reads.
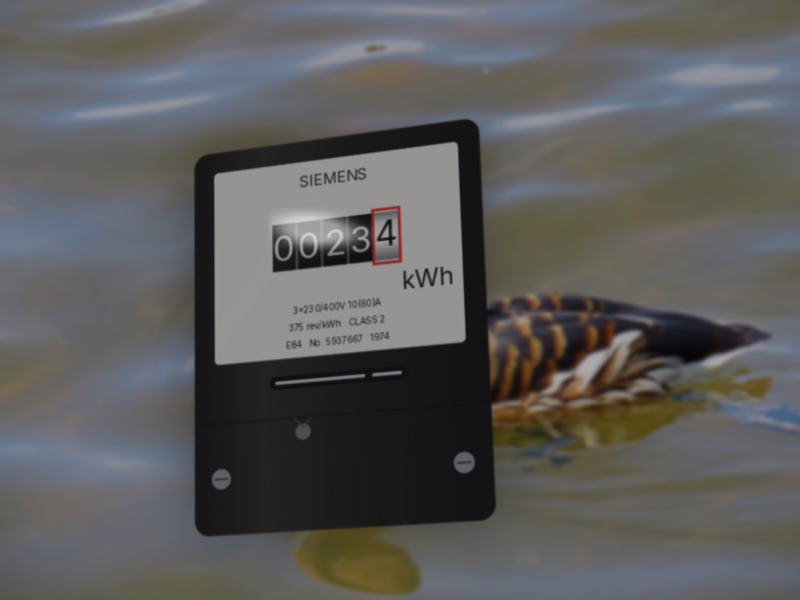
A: 23.4 kWh
